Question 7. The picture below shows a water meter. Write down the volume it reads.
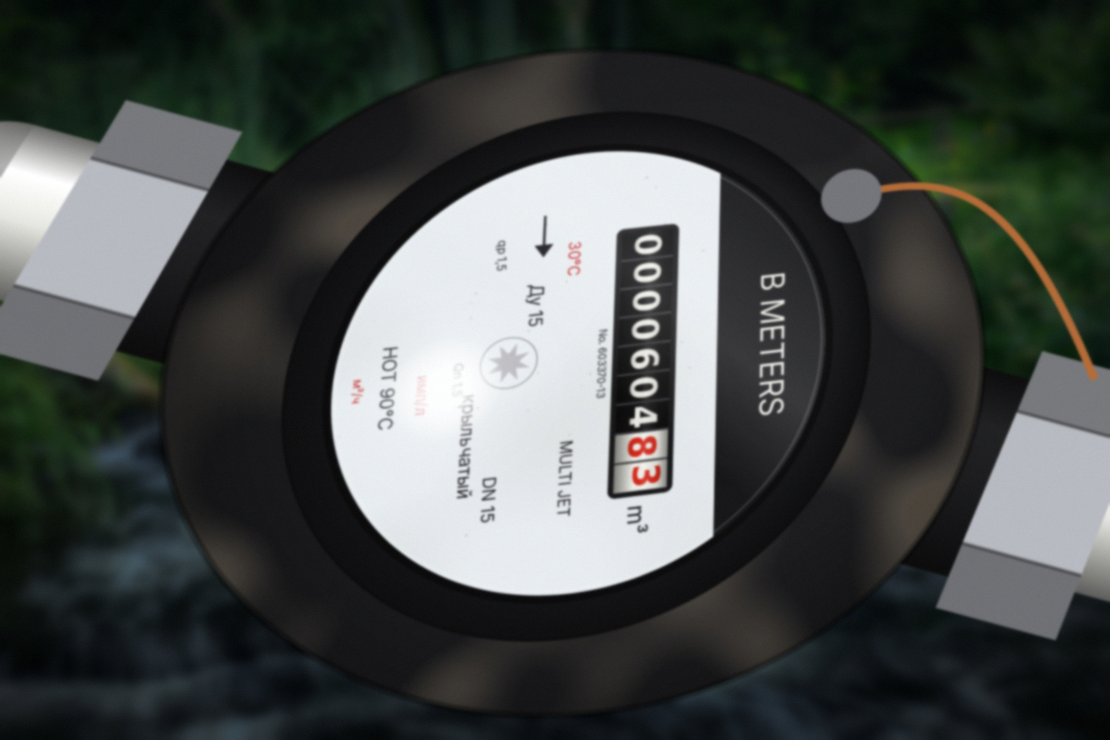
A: 604.83 m³
